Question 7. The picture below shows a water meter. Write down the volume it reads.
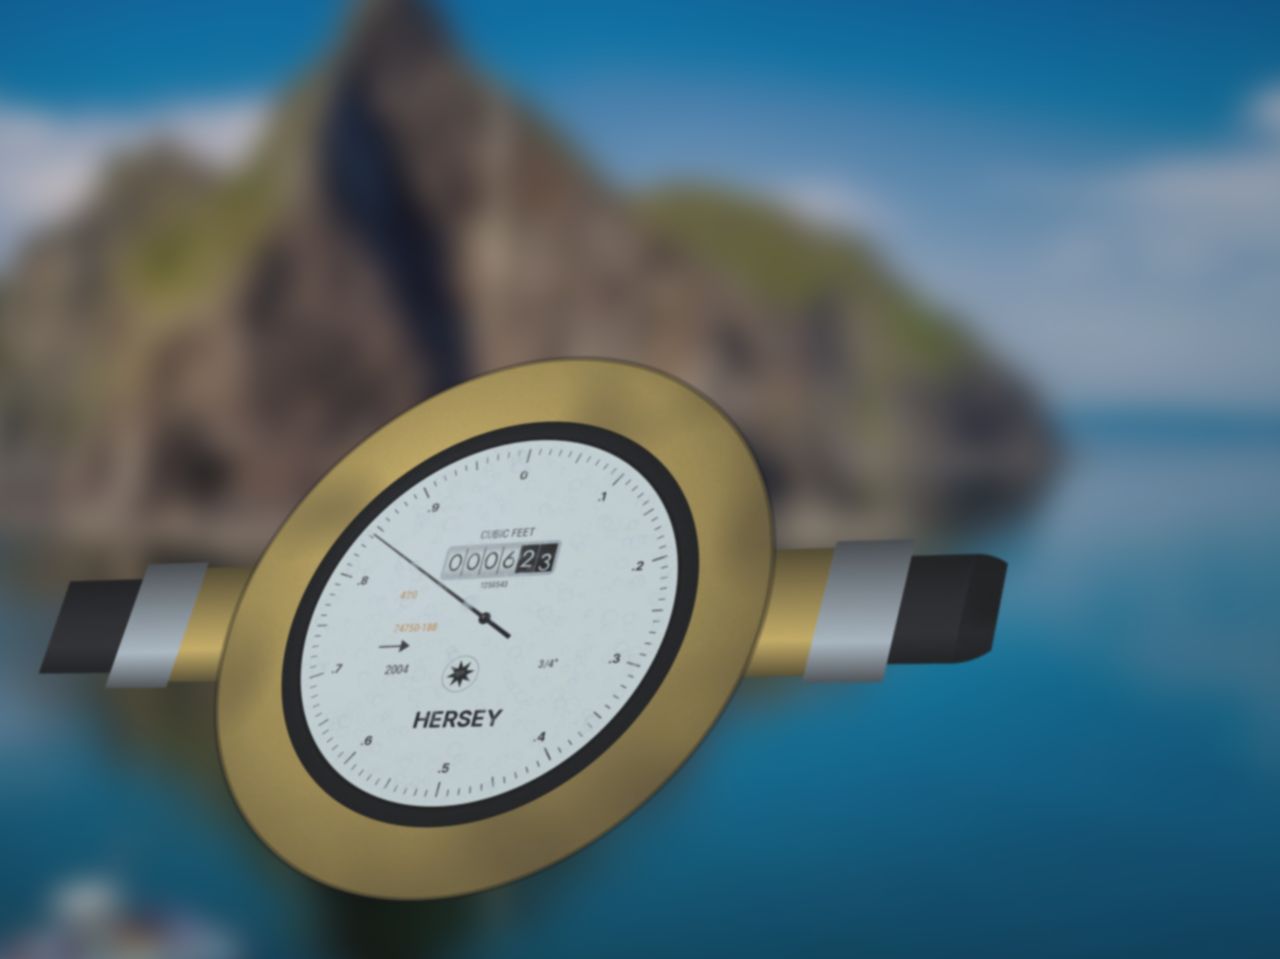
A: 622.84 ft³
